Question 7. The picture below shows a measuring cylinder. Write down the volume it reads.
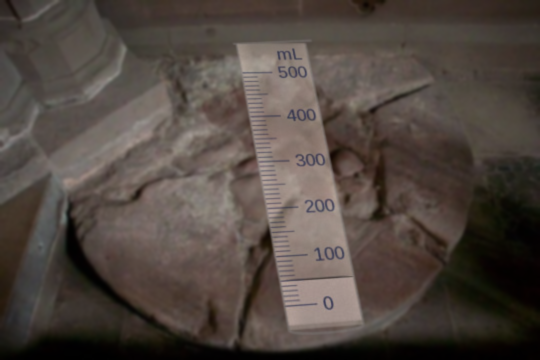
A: 50 mL
